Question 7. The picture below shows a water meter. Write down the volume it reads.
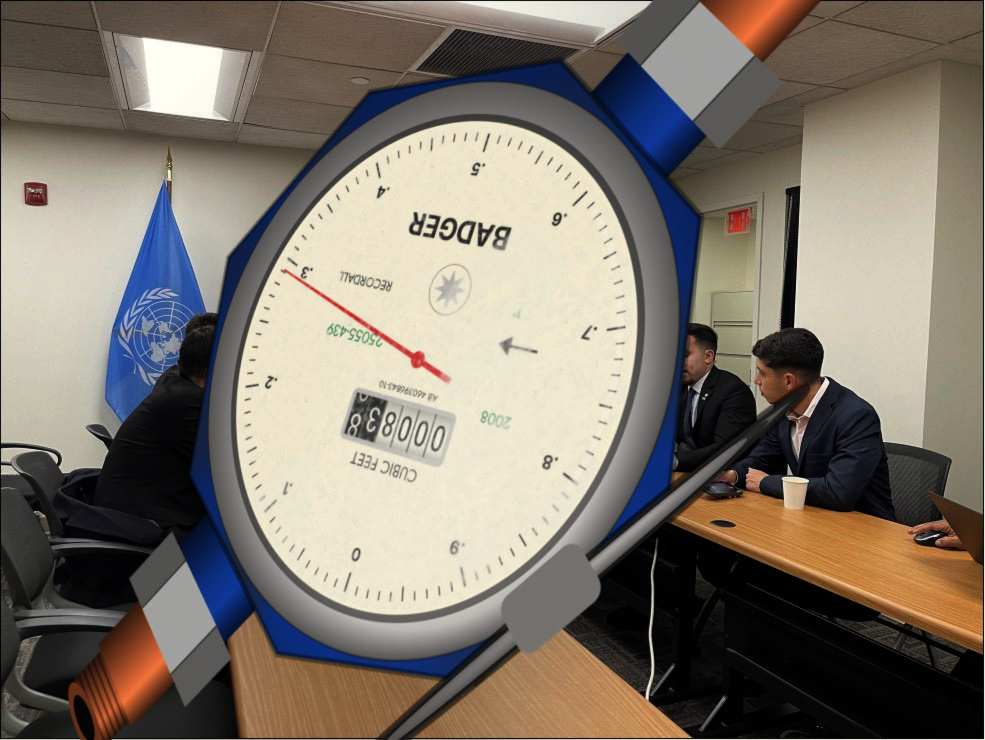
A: 838.29 ft³
